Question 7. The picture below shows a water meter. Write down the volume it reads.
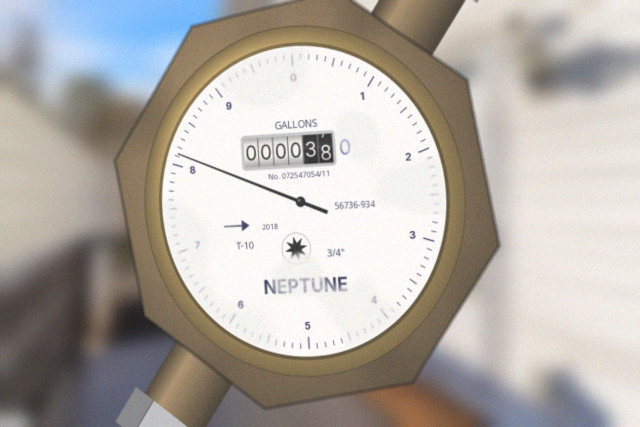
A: 378.1 gal
